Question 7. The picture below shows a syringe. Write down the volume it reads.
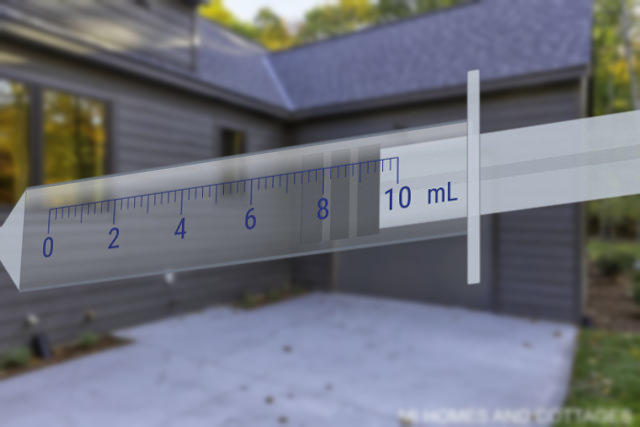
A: 7.4 mL
